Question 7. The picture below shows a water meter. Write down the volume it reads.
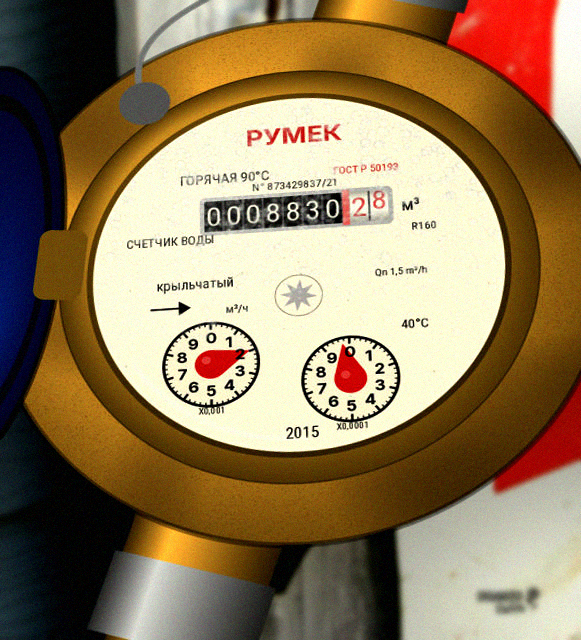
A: 8830.2819 m³
